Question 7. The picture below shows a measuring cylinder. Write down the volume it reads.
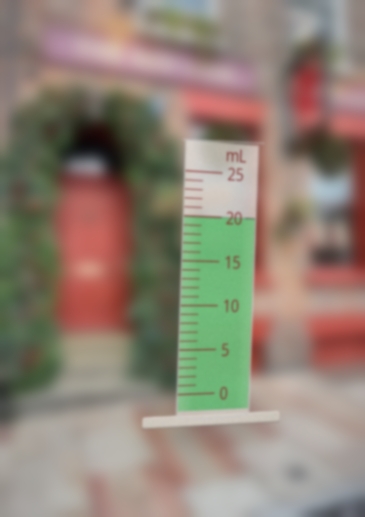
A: 20 mL
